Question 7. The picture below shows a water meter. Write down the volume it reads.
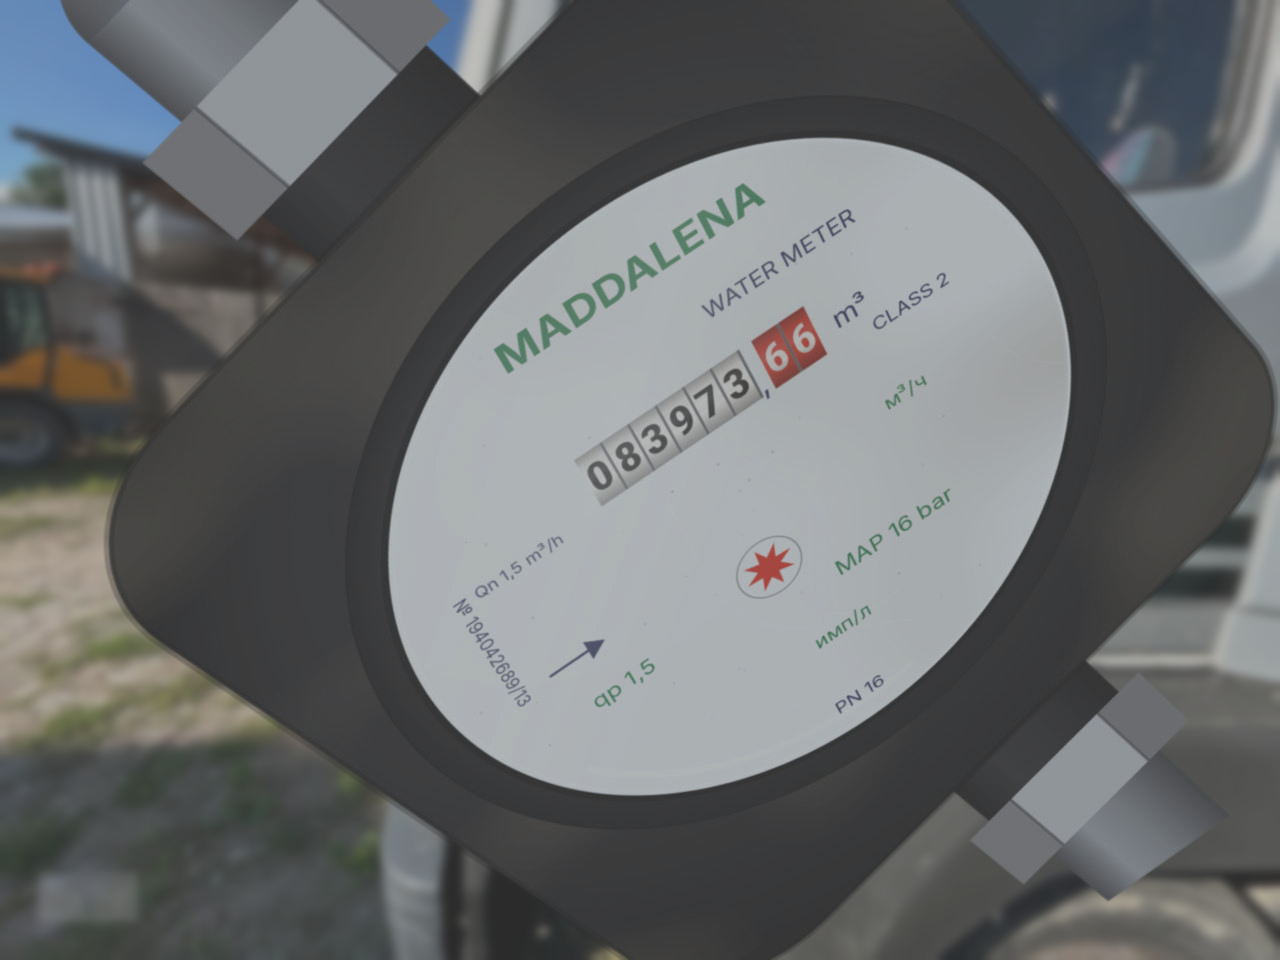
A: 83973.66 m³
